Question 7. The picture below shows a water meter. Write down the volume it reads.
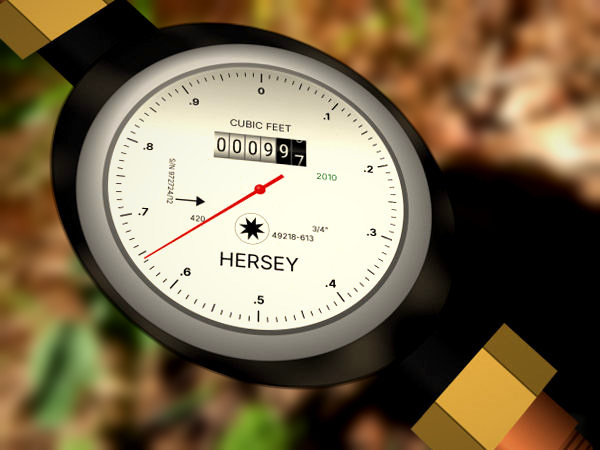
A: 996.64 ft³
